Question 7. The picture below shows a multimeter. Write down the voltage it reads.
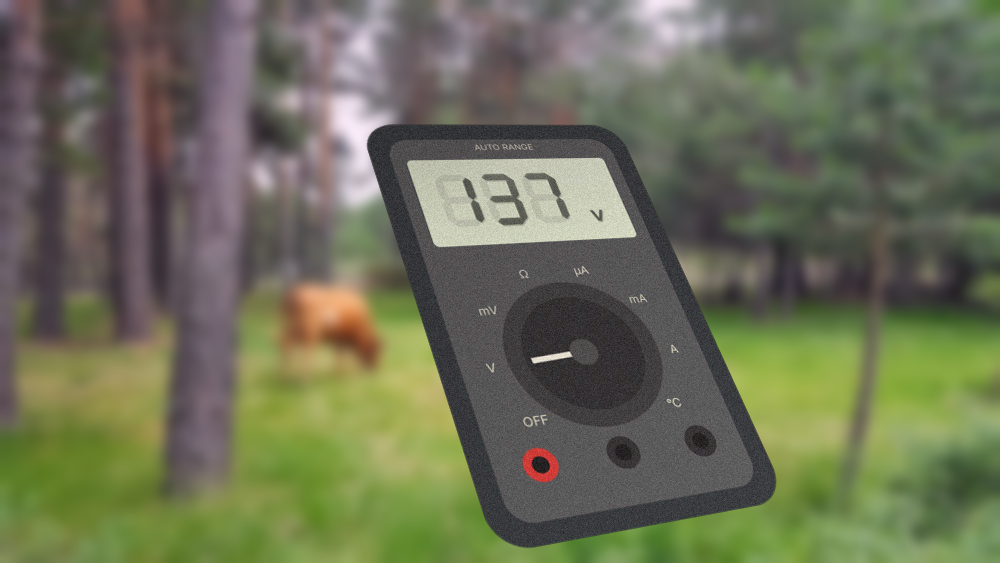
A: 137 V
